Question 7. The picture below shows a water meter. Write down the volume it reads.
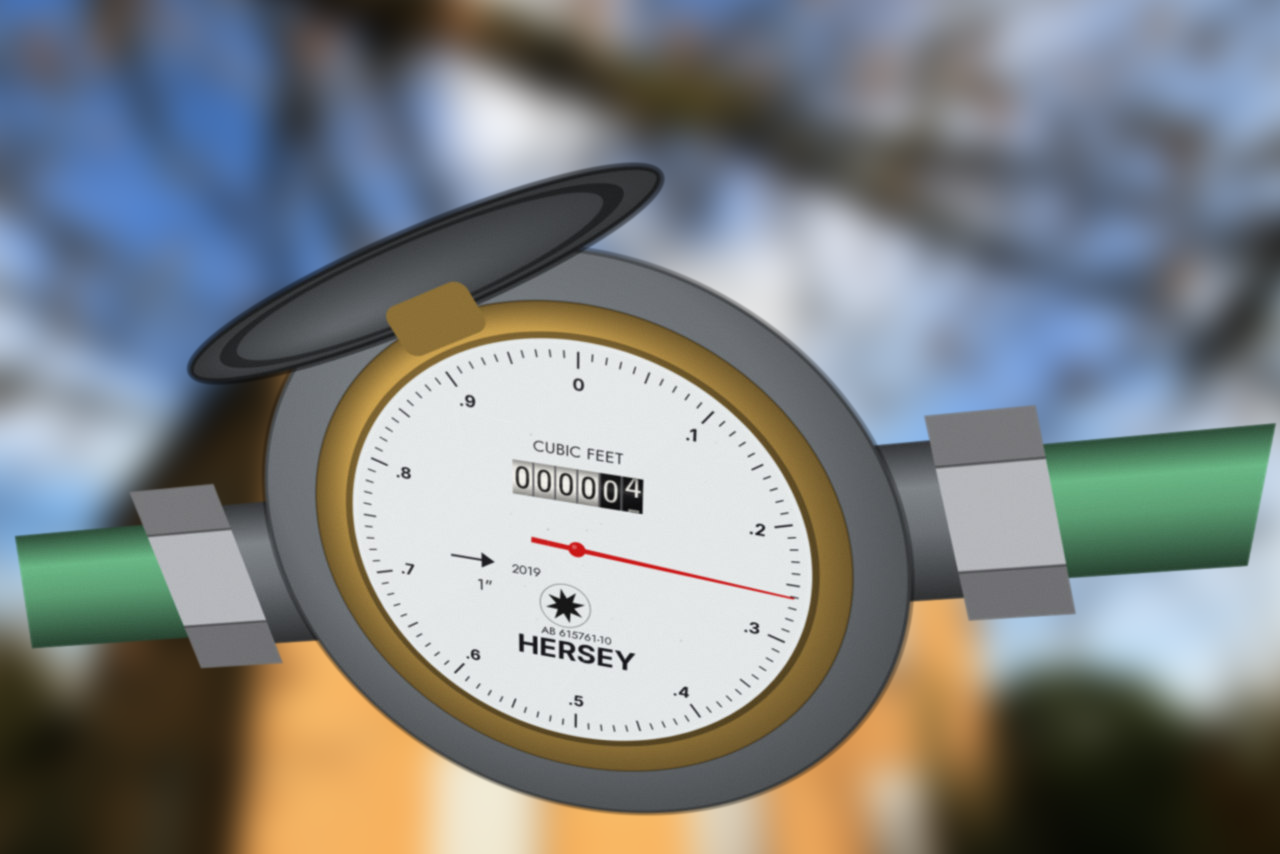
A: 4.26 ft³
